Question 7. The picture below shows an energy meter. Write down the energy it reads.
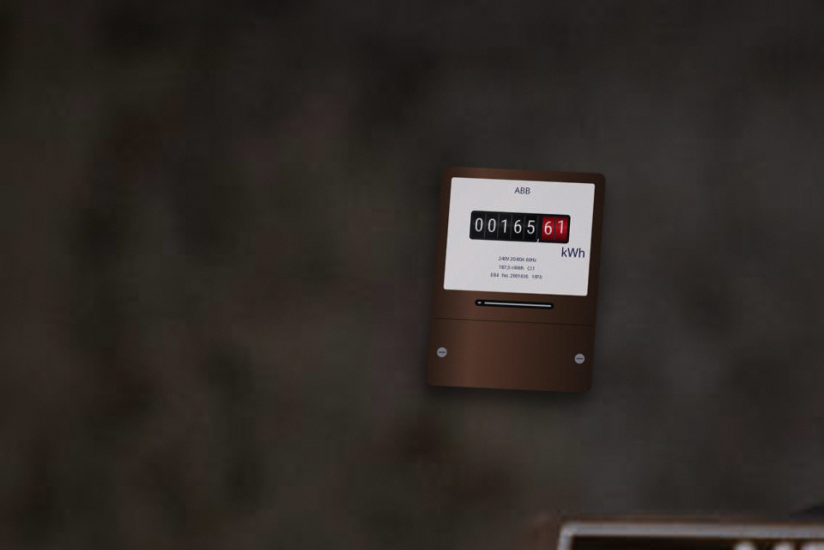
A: 165.61 kWh
